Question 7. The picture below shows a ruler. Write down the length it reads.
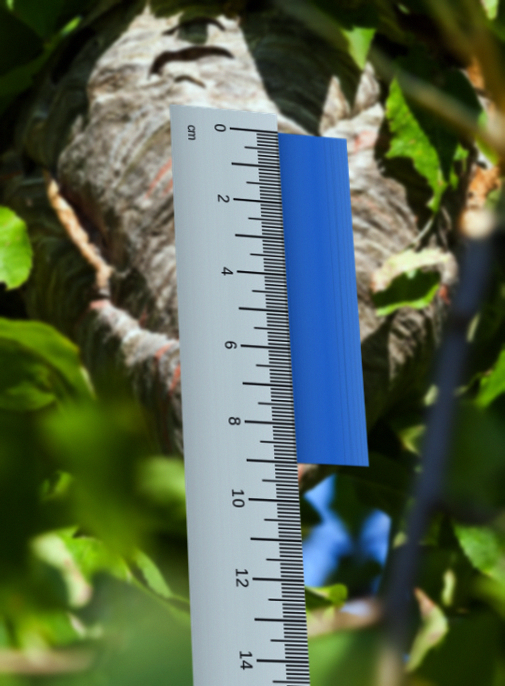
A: 9 cm
